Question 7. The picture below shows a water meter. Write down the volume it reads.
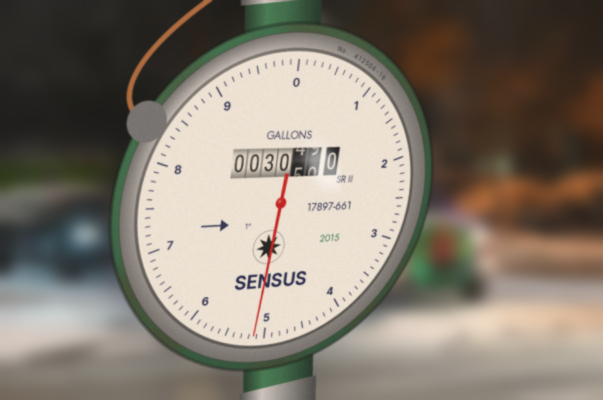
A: 30495.1 gal
